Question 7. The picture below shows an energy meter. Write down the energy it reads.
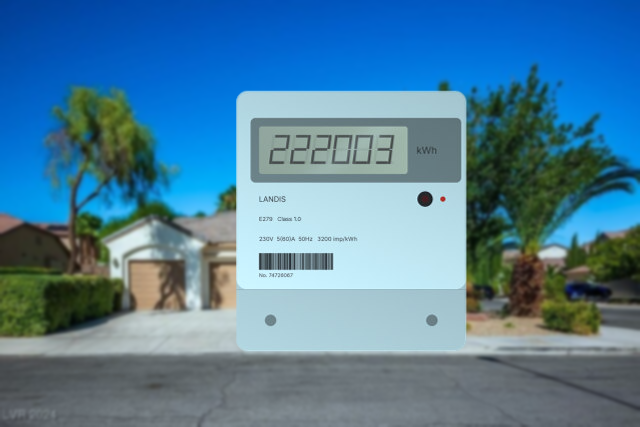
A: 222003 kWh
